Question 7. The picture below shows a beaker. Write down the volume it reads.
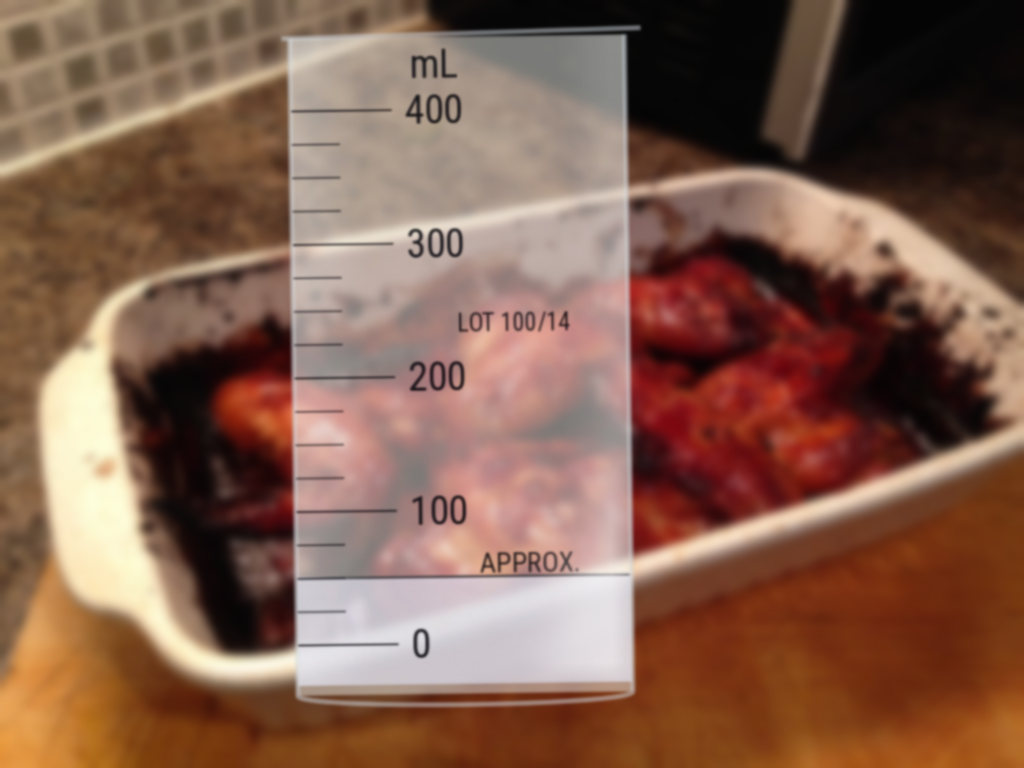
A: 50 mL
